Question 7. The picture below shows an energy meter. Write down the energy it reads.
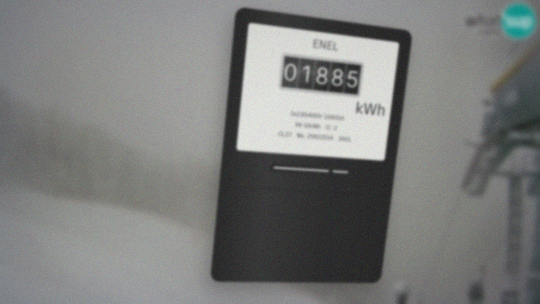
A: 1885 kWh
